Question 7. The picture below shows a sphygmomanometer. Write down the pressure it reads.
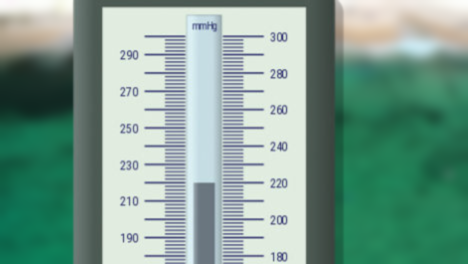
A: 220 mmHg
